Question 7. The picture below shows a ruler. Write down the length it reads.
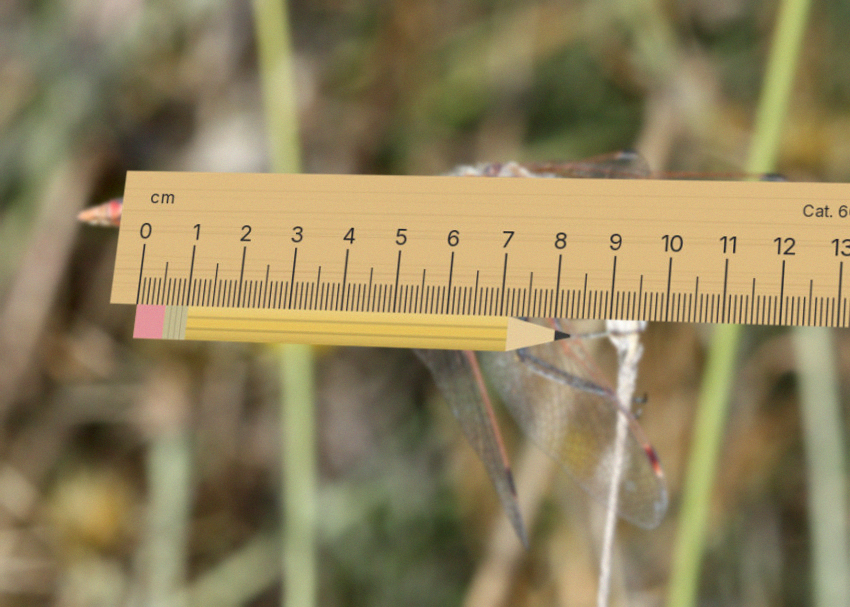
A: 8.3 cm
